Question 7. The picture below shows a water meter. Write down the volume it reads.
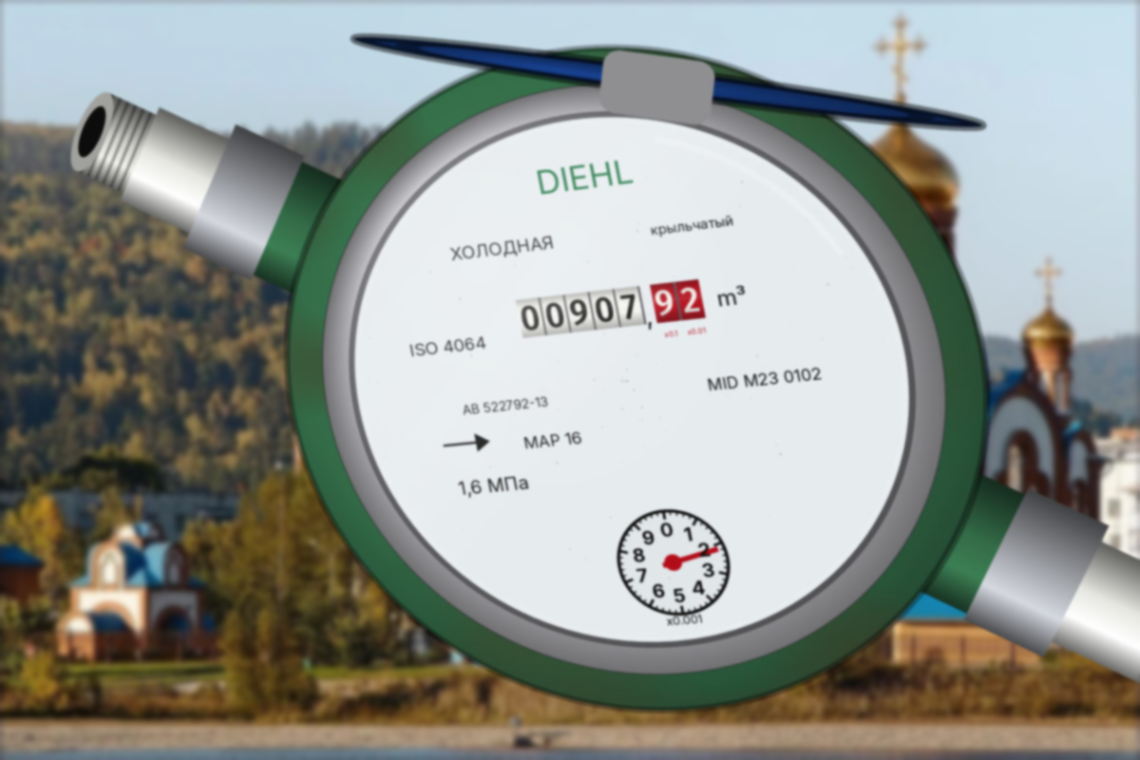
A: 907.922 m³
